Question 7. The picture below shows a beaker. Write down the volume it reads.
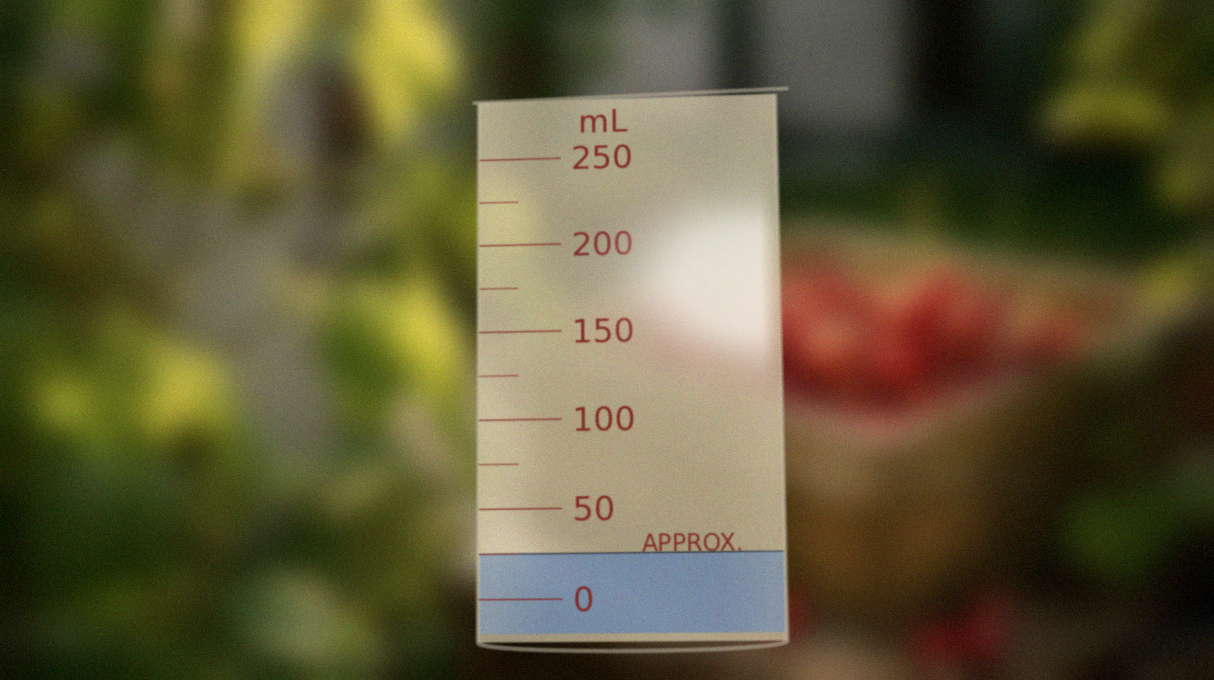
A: 25 mL
